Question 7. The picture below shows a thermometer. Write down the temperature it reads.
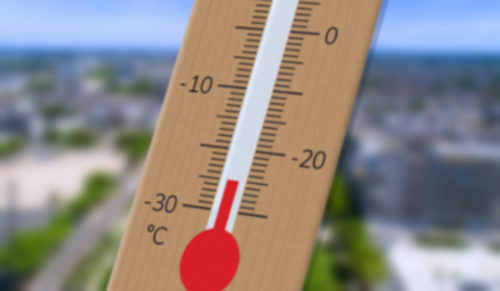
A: -25 °C
